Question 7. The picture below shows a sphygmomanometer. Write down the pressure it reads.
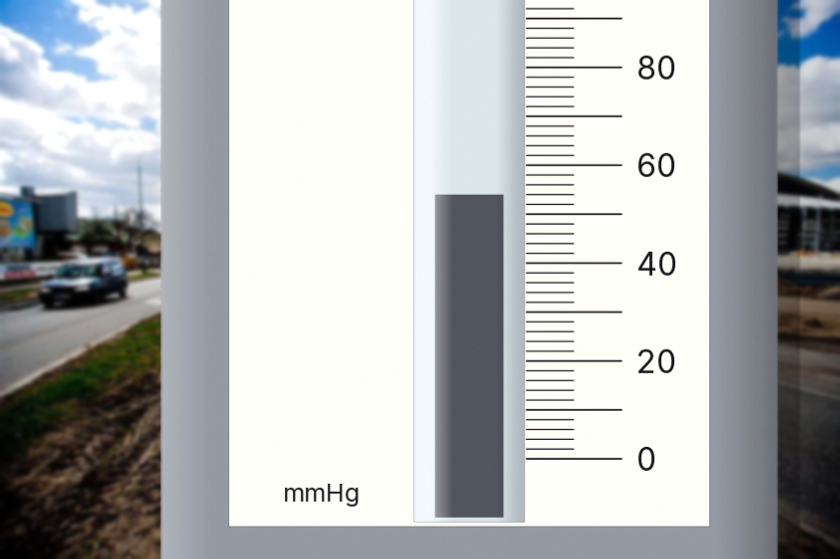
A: 54 mmHg
